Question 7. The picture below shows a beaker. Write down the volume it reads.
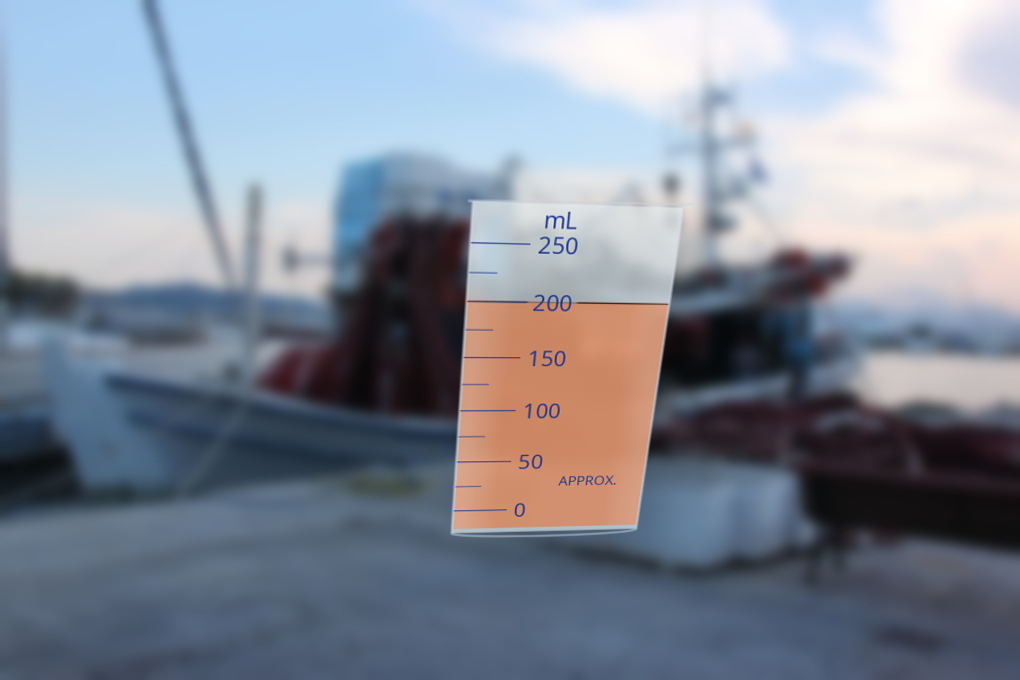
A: 200 mL
